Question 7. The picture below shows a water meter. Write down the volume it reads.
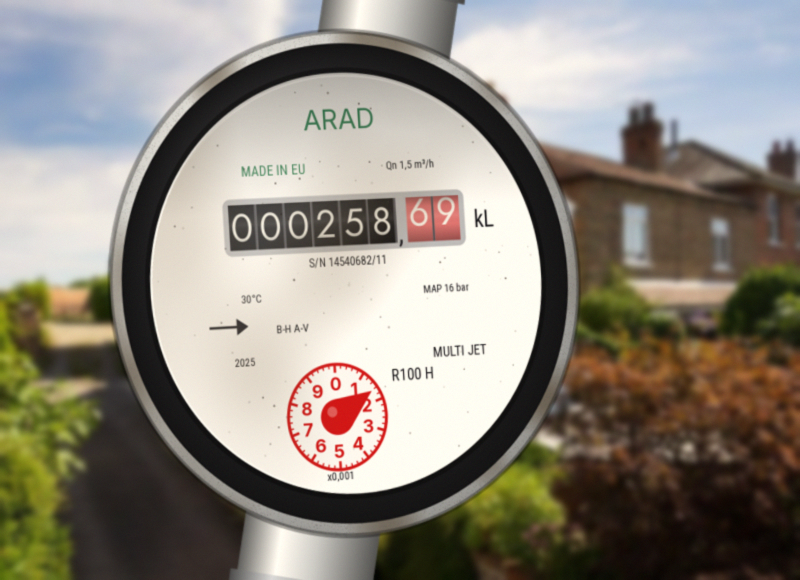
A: 258.691 kL
